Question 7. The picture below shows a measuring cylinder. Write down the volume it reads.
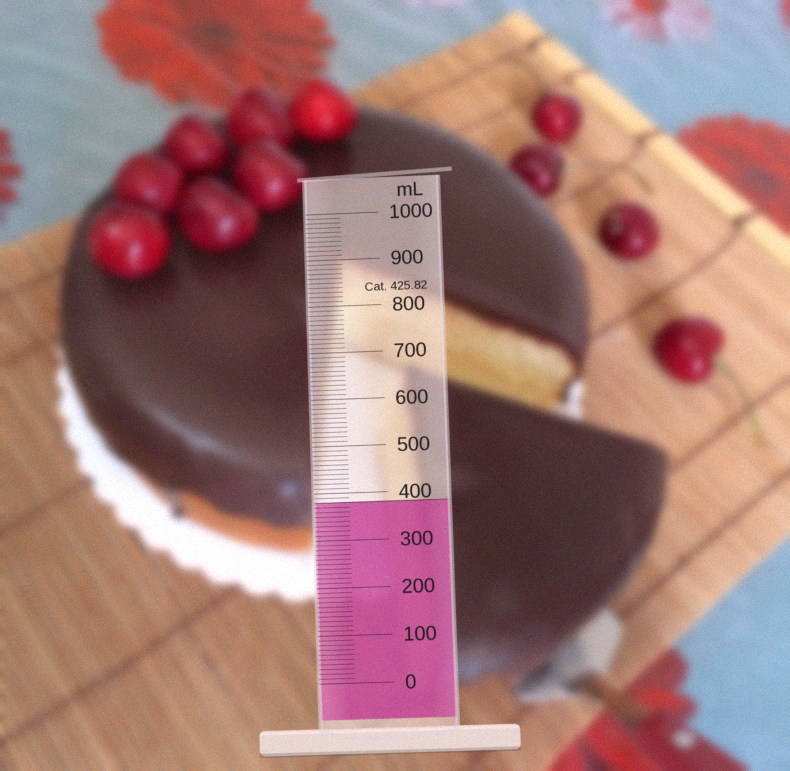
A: 380 mL
